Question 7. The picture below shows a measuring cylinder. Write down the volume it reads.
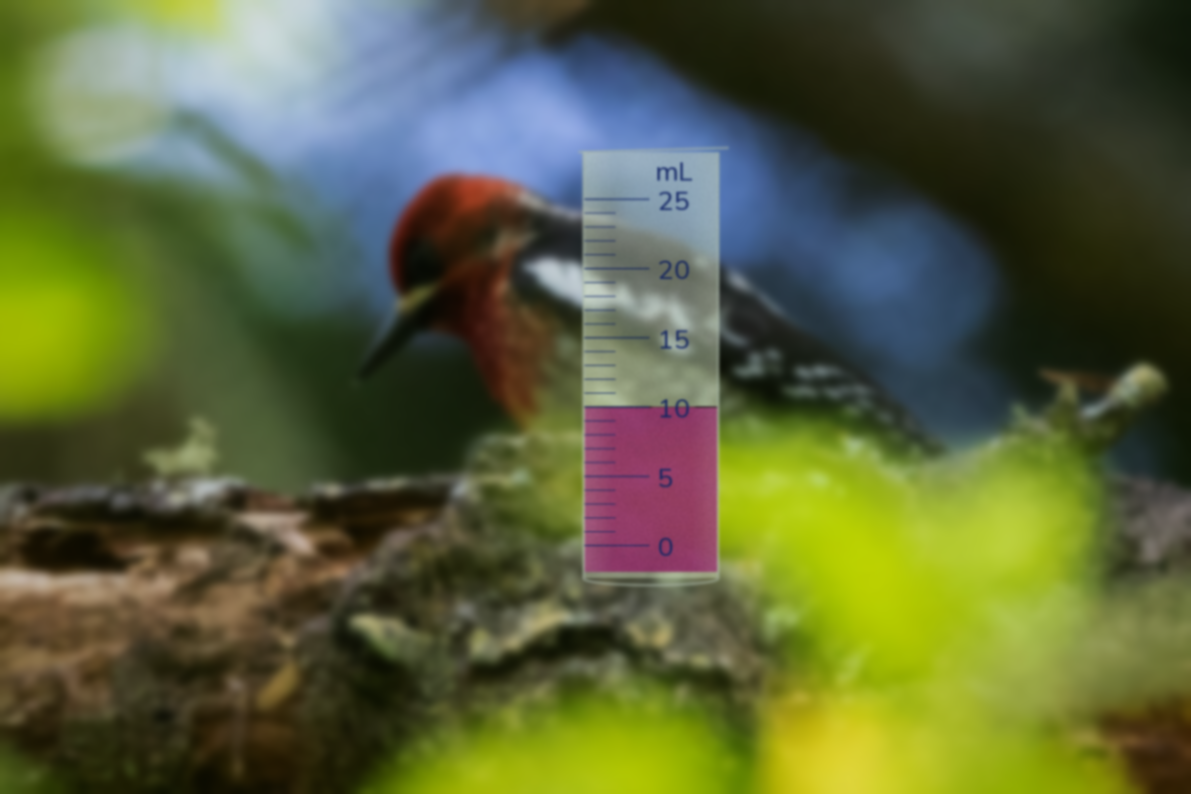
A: 10 mL
